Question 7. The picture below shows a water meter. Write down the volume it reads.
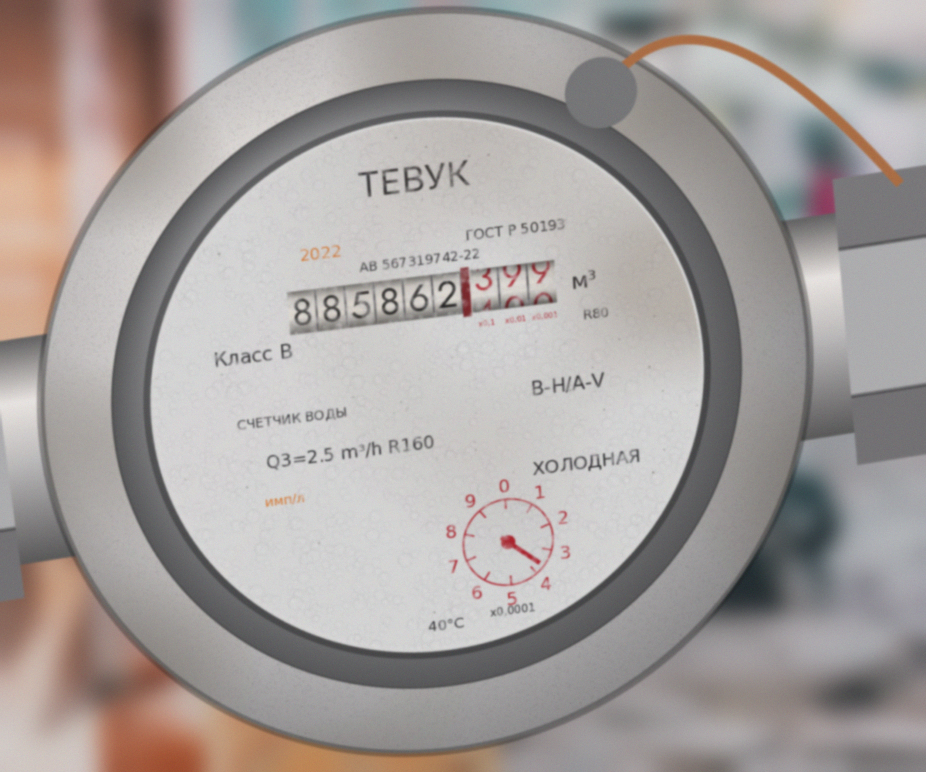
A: 885862.3993 m³
